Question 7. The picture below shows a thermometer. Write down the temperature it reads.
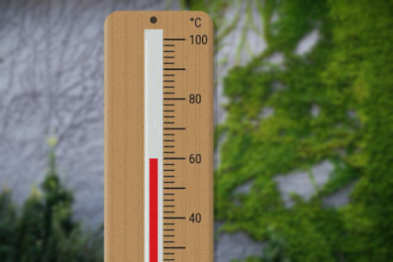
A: 60 °C
